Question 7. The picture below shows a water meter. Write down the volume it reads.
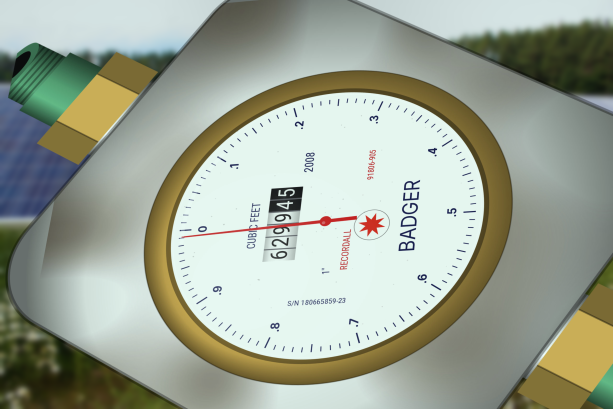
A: 629944.99 ft³
